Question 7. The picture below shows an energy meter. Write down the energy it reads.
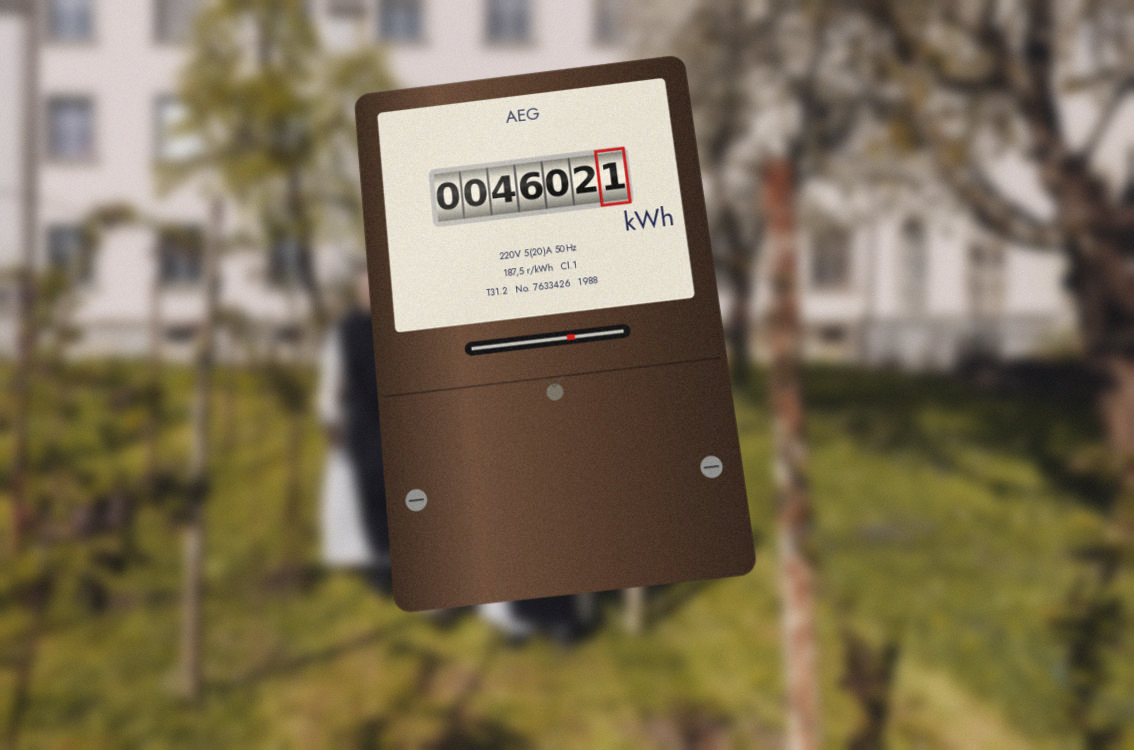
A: 4602.1 kWh
